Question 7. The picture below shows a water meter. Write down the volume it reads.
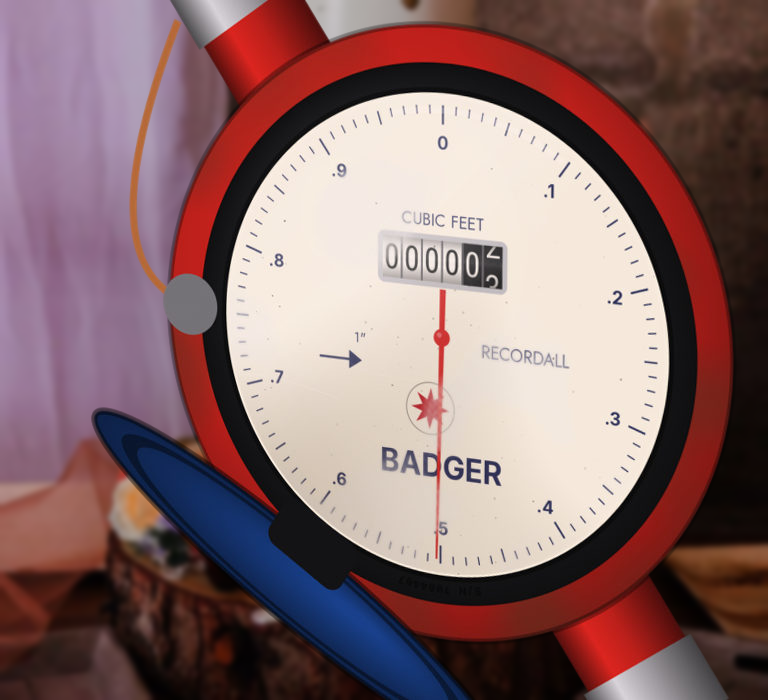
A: 2.50 ft³
